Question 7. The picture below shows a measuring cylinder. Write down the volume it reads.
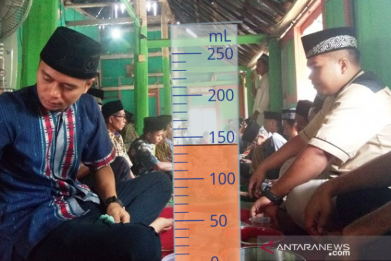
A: 140 mL
